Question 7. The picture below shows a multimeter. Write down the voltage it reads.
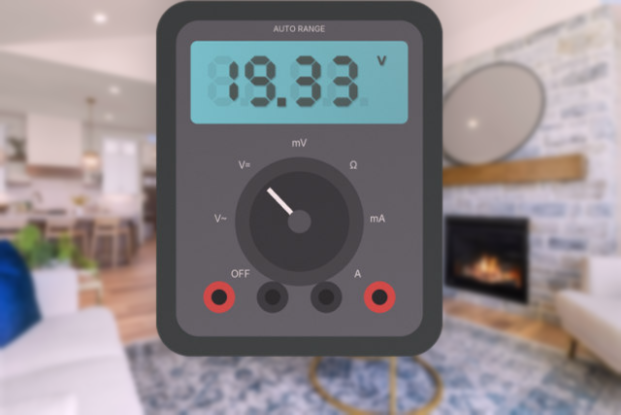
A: 19.33 V
